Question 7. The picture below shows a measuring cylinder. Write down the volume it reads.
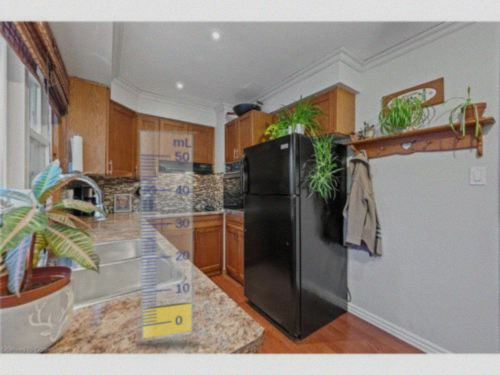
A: 5 mL
